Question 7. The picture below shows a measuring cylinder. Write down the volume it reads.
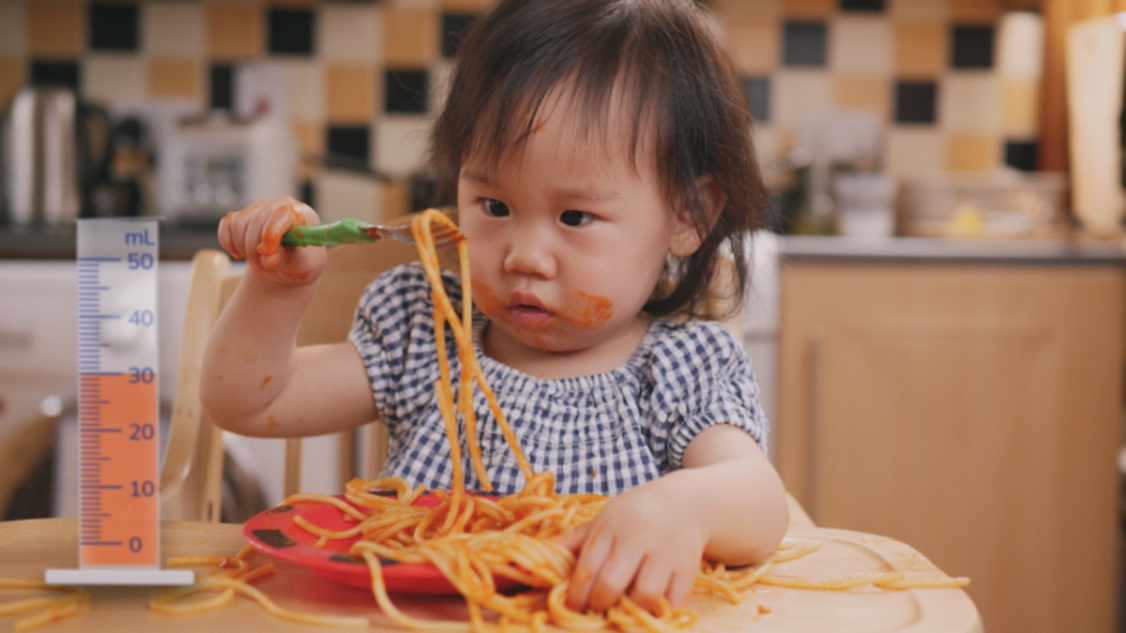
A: 30 mL
